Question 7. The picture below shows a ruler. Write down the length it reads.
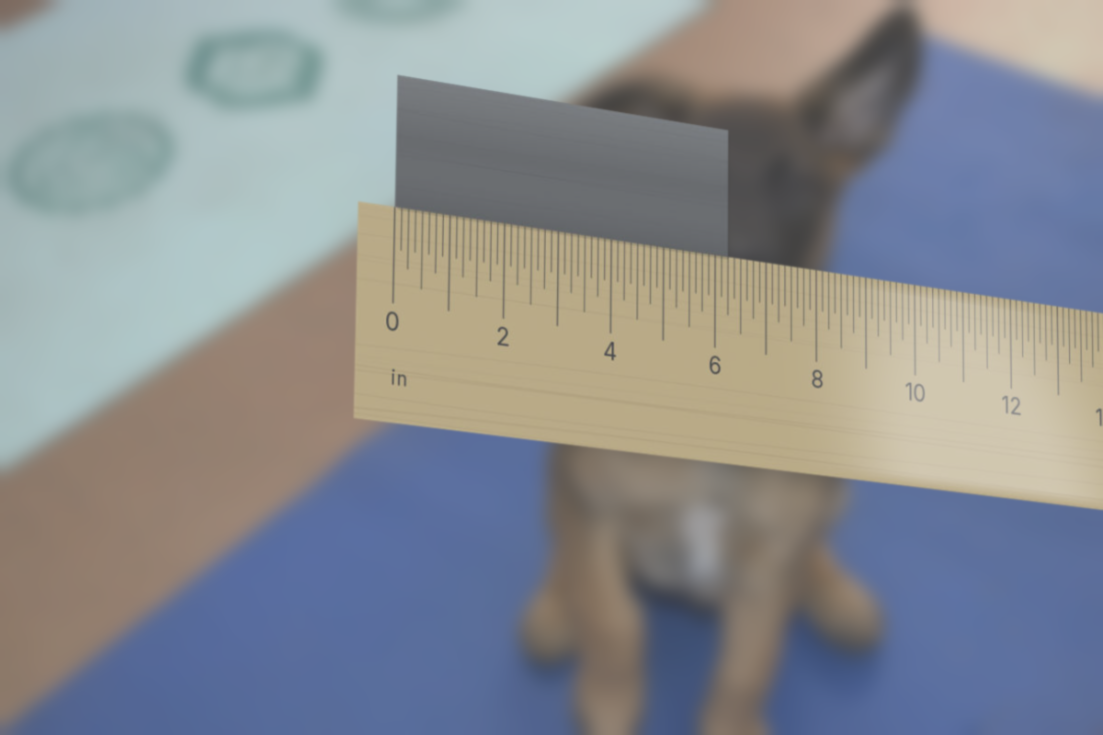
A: 6.25 in
